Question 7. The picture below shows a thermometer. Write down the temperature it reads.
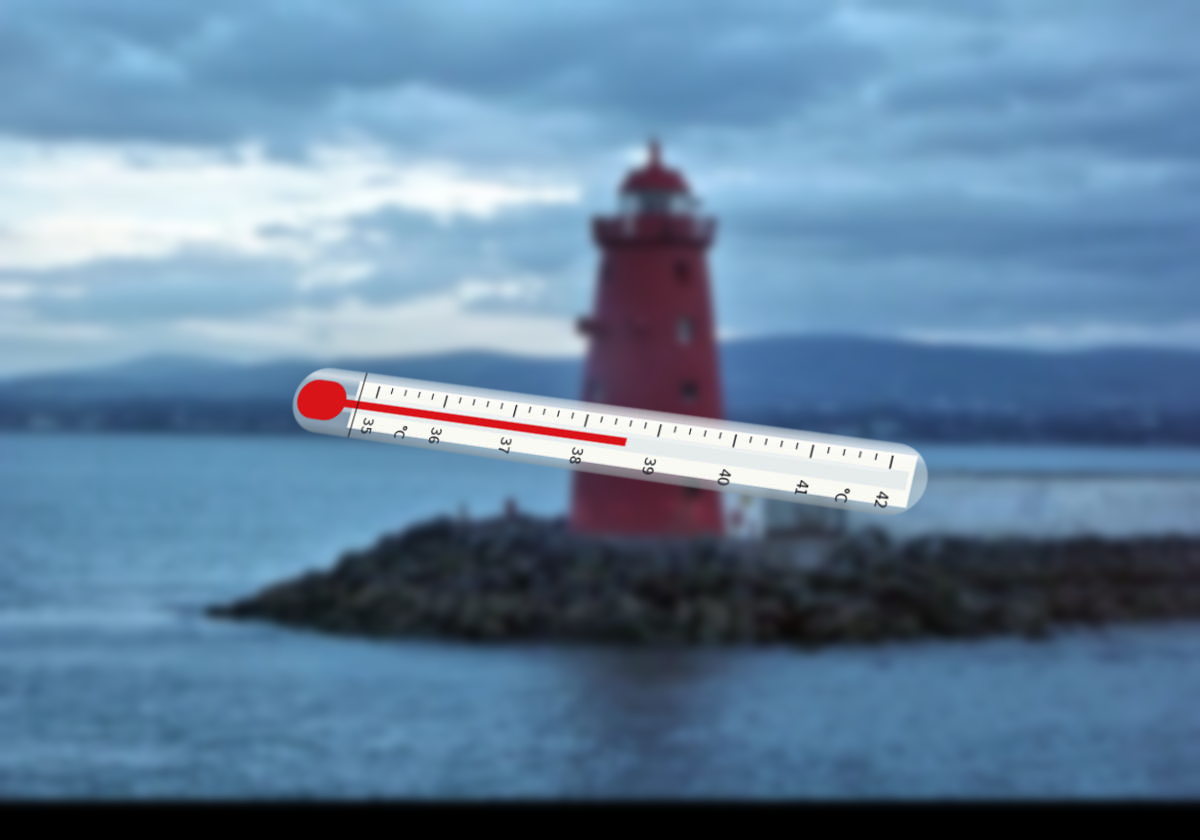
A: 38.6 °C
